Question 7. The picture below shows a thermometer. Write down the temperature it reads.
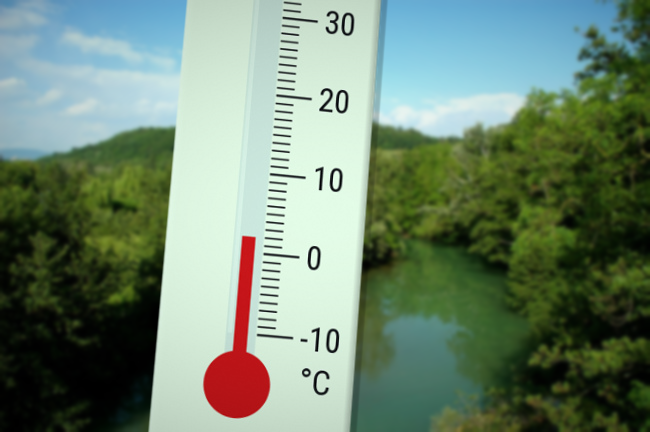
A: 2 °C
